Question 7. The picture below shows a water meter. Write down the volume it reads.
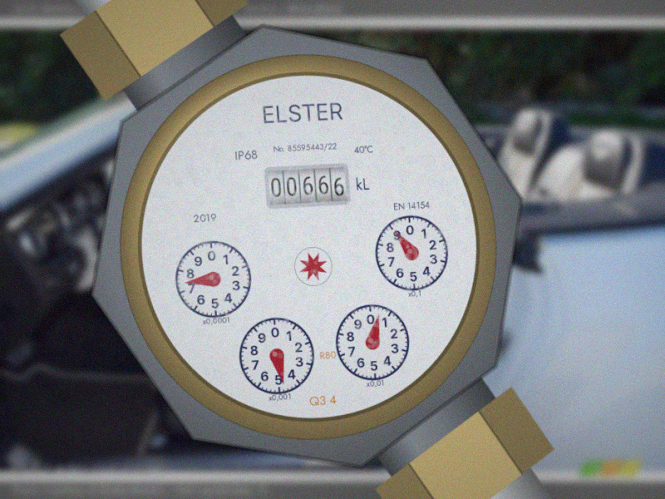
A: 665.9047 kL
